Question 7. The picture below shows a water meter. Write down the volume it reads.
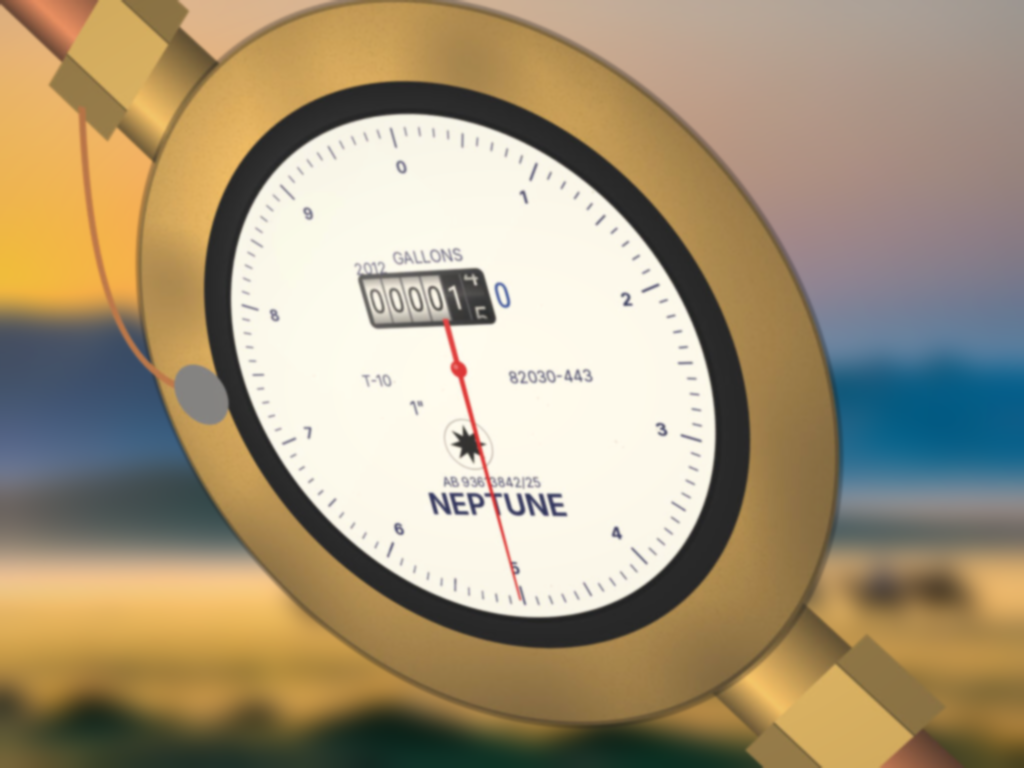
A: 145.0 gal
